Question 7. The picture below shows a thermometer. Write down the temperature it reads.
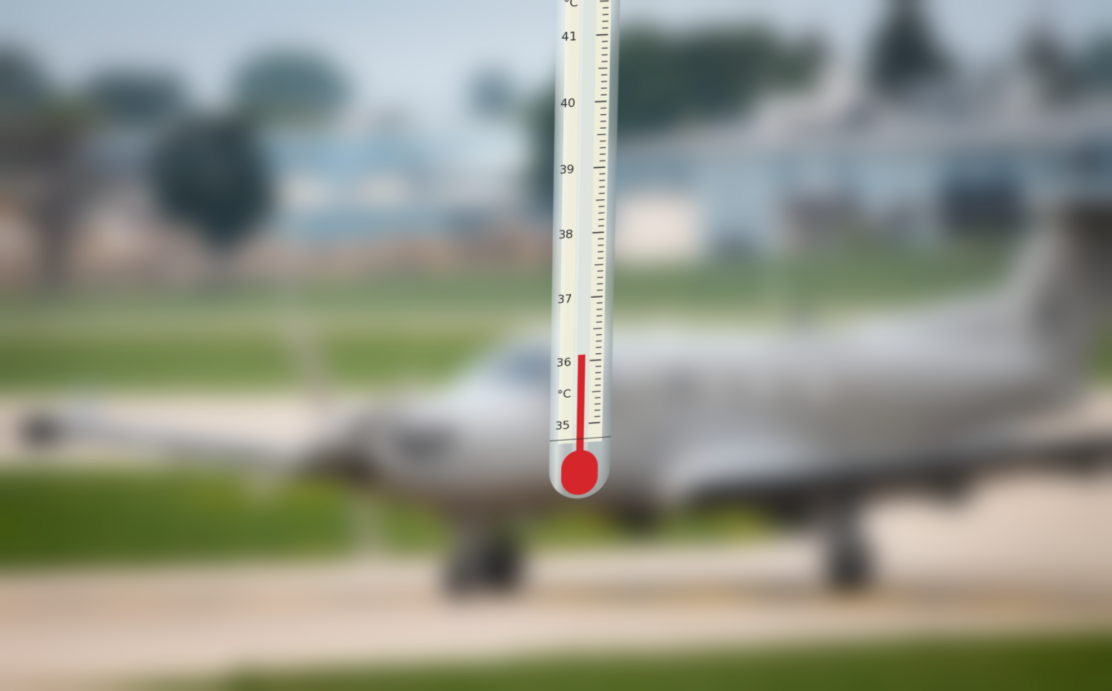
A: 36.1 °C
